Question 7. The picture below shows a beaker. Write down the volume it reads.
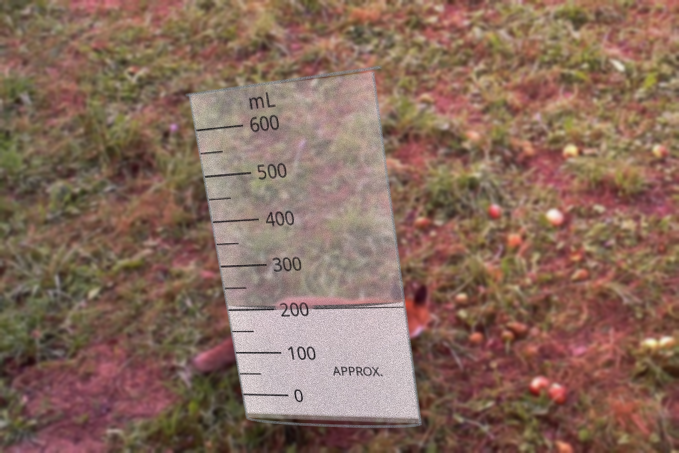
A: 200 mL
